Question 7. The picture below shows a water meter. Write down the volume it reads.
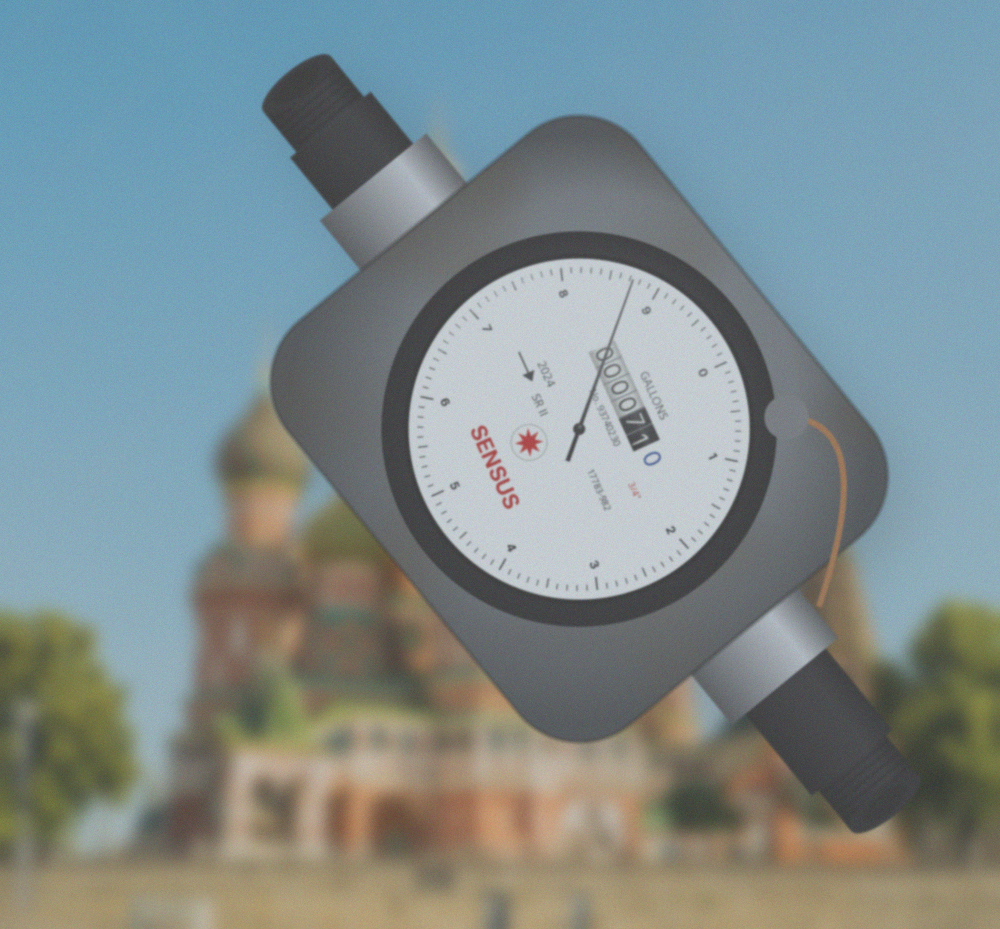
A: 708.7 gal
